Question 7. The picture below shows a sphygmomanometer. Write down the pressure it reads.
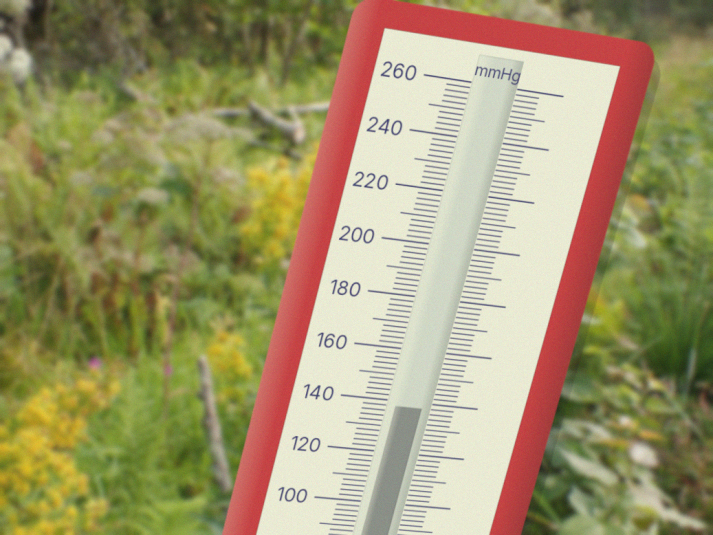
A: 138 mmHg
